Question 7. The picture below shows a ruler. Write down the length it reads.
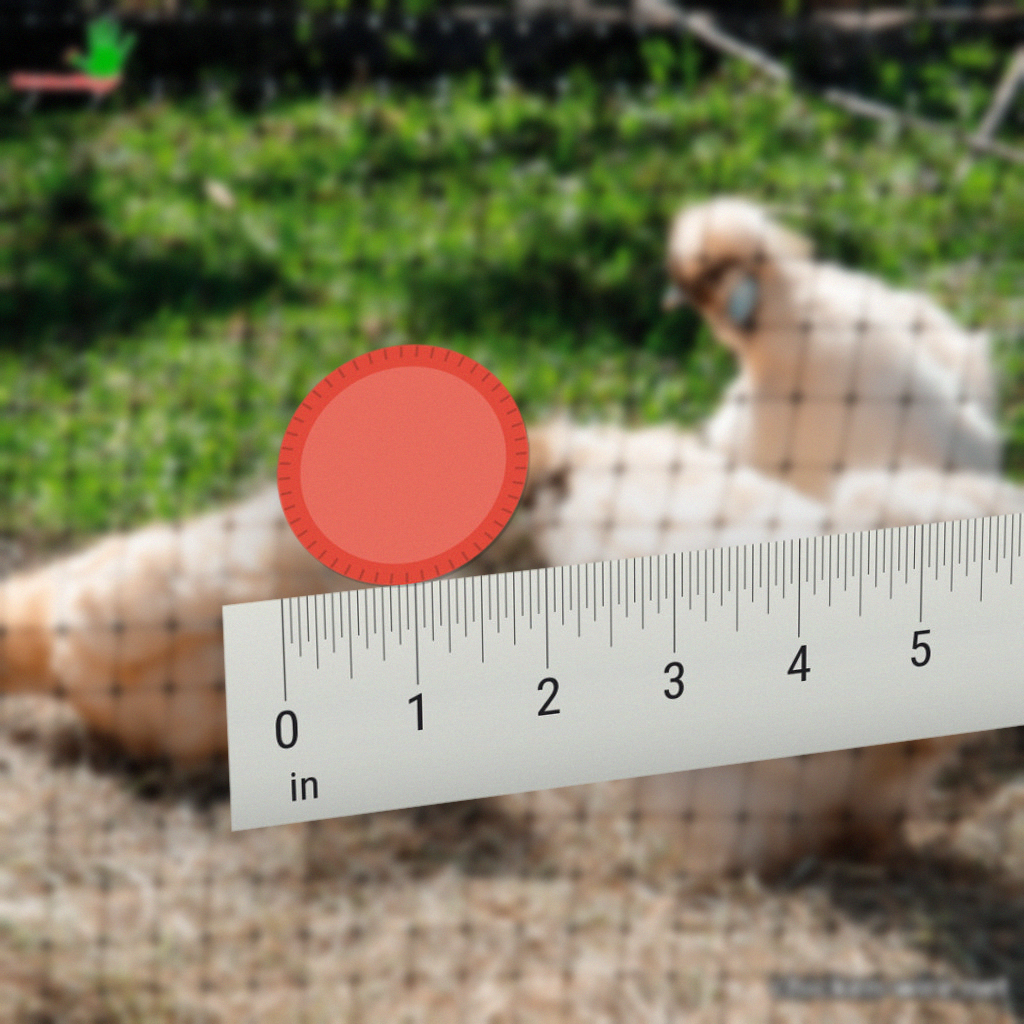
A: 1.875 in
